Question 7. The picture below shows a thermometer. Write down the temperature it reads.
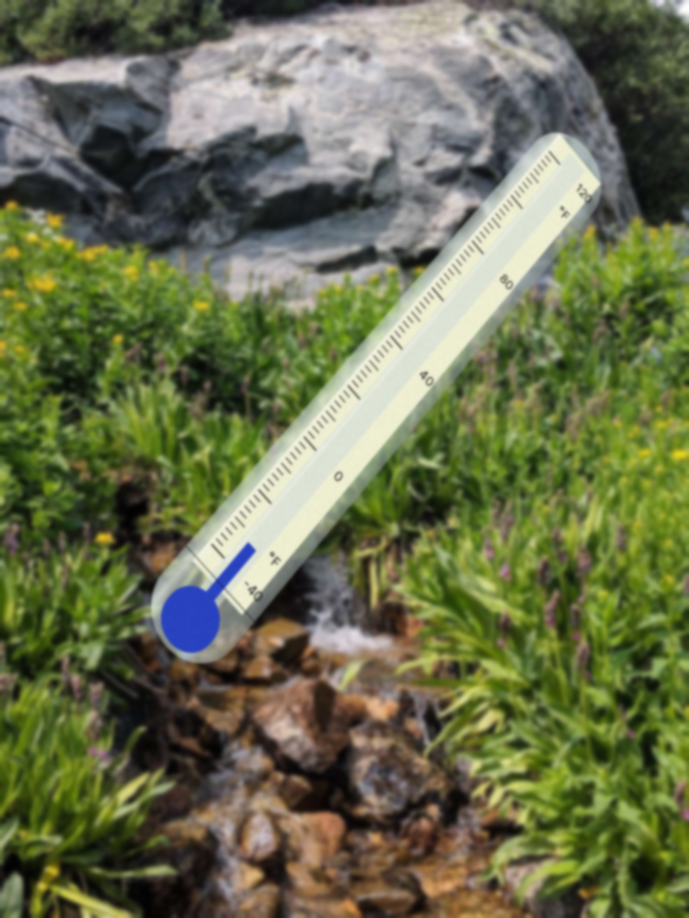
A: -32 °F
